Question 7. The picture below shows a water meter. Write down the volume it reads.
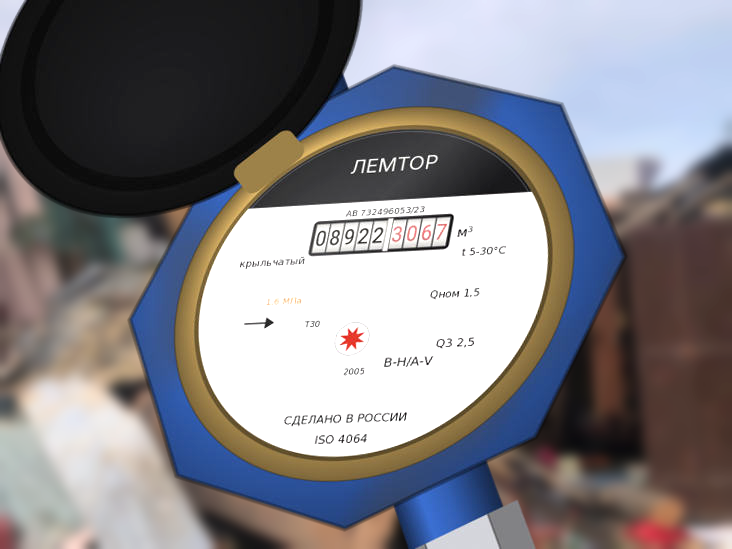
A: 8922.3067 m³
